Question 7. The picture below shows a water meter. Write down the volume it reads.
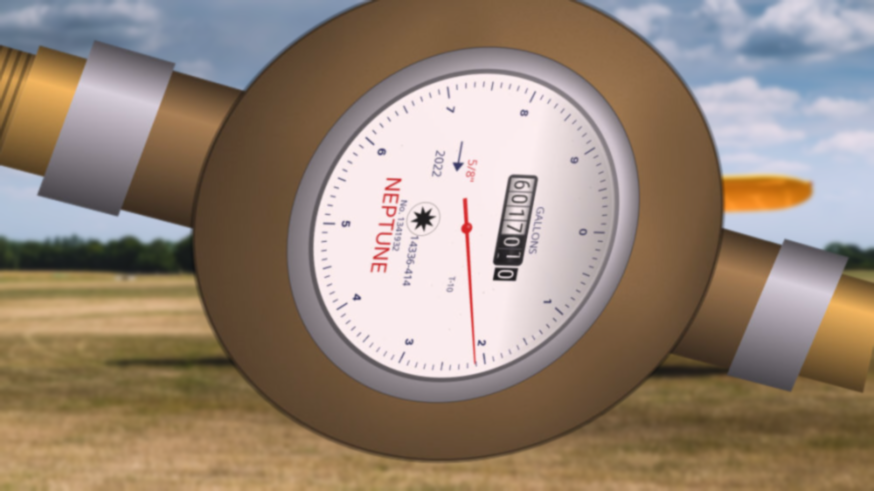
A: 6017012.1 gal
